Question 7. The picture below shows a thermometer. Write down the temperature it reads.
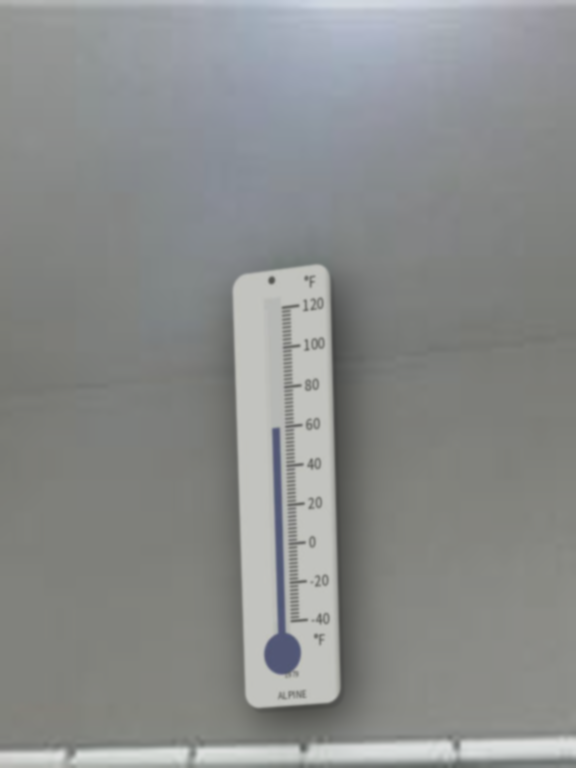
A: 60 °F
